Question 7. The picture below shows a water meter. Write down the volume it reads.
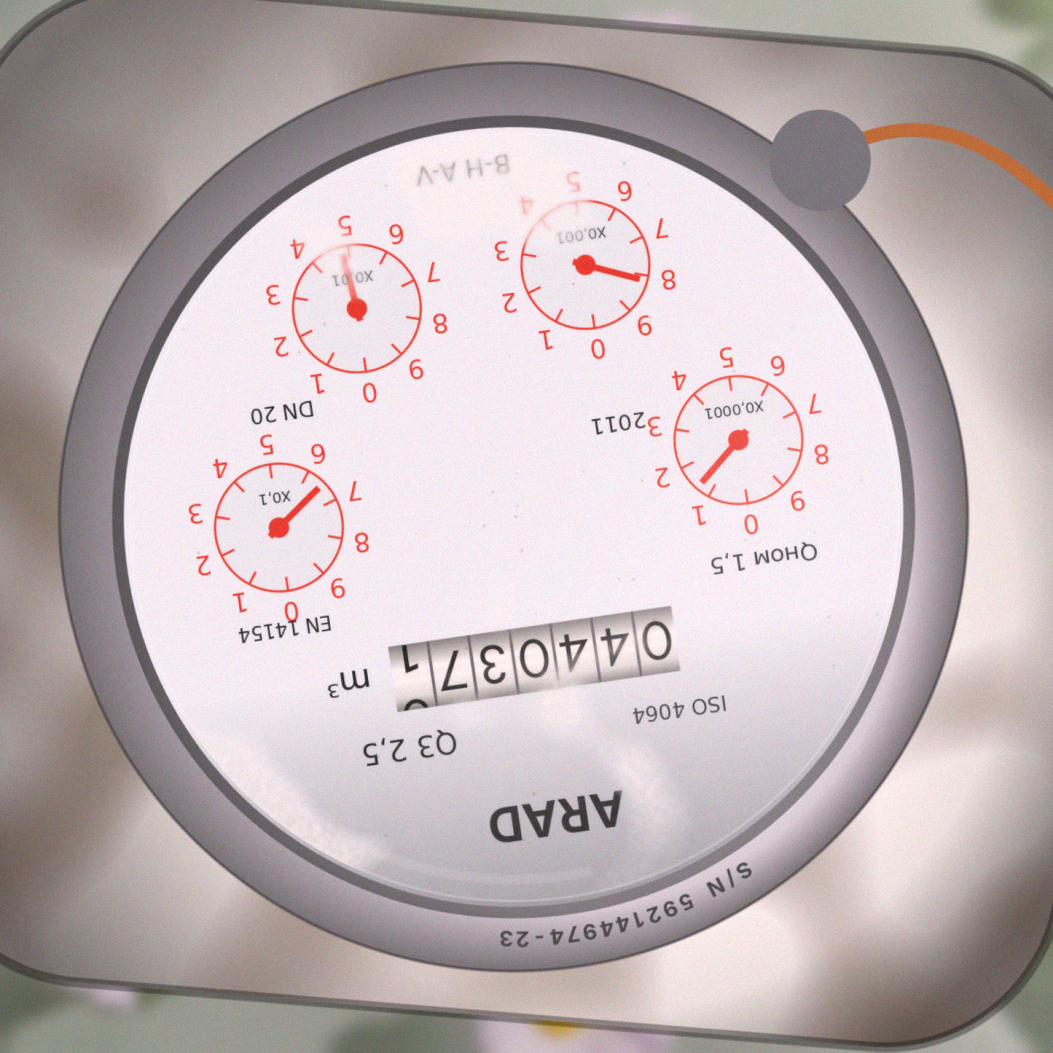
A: 440370.6481 m³
